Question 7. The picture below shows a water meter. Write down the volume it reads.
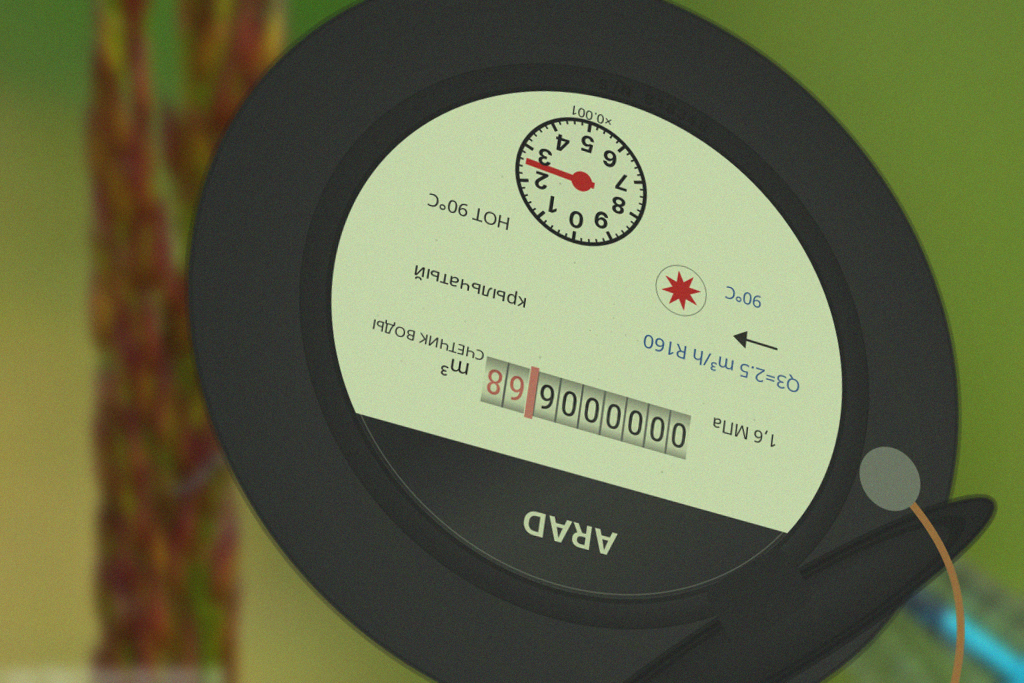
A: 6.682 m³
